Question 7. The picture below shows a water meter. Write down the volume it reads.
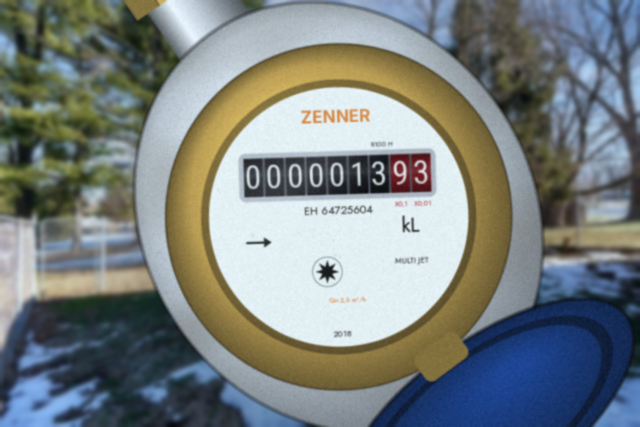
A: 13.93 kL
